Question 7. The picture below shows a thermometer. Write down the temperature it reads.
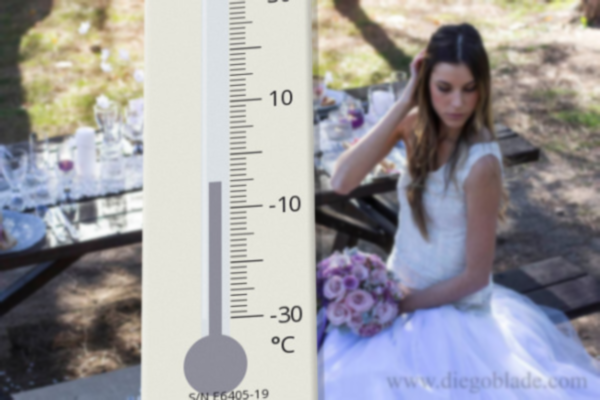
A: -5 °C
